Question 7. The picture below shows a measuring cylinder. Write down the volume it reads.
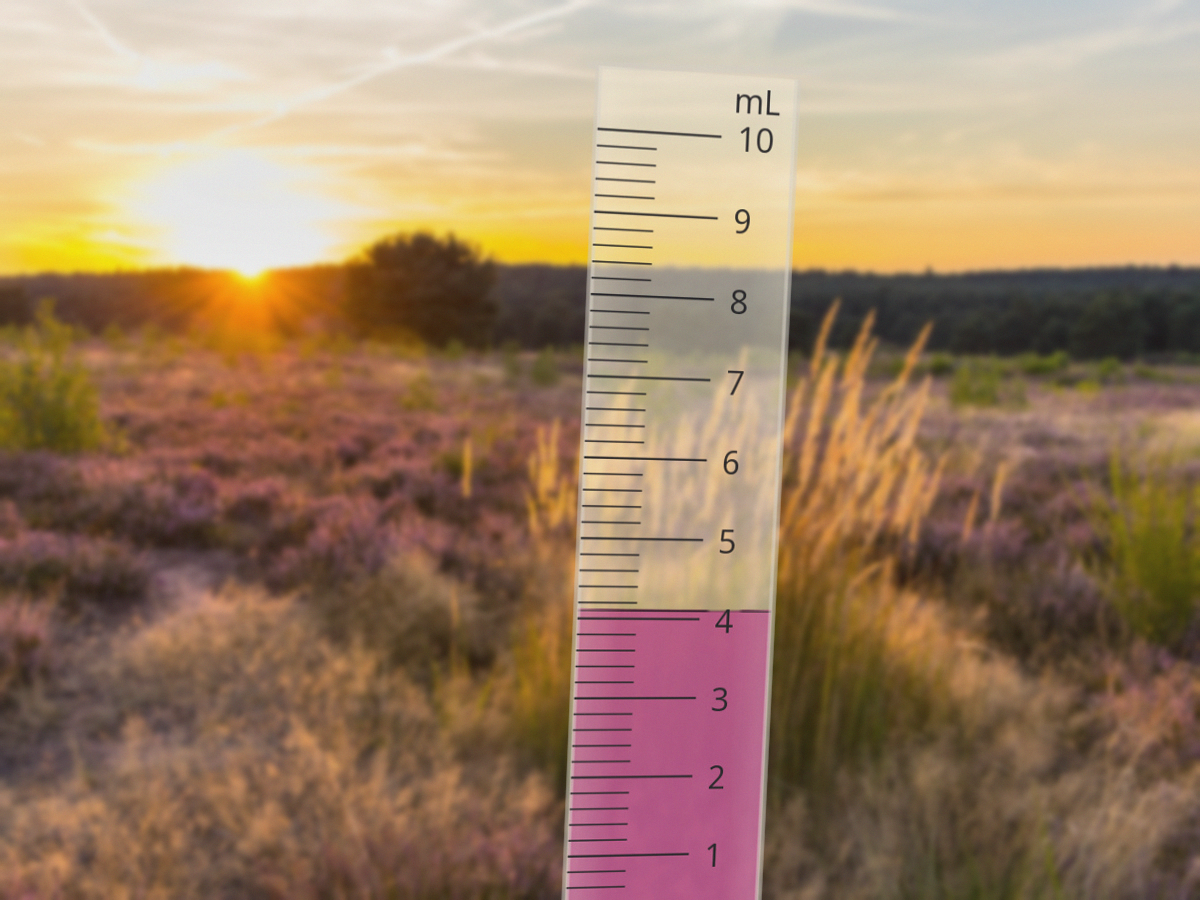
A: 4.1 mL
